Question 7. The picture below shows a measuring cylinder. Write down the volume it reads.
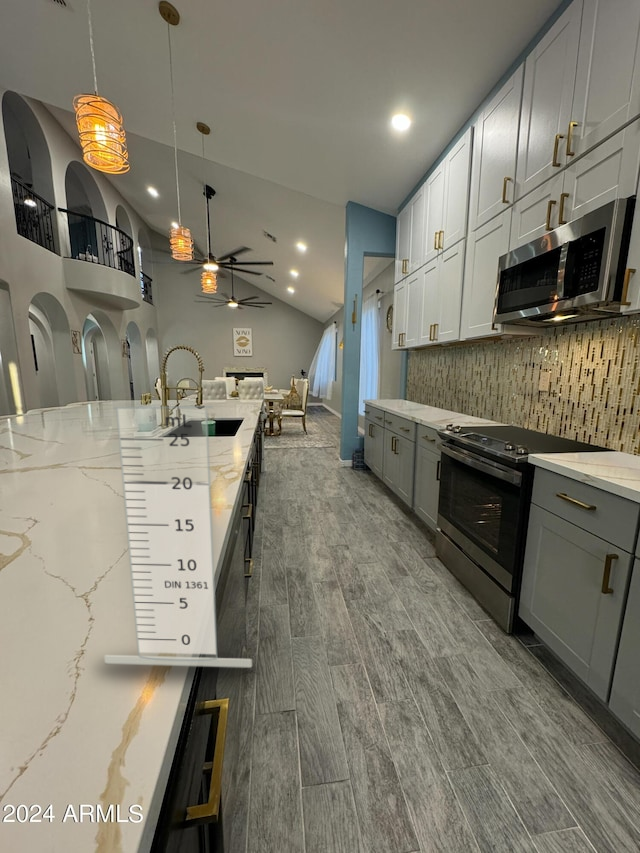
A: 20 mL
